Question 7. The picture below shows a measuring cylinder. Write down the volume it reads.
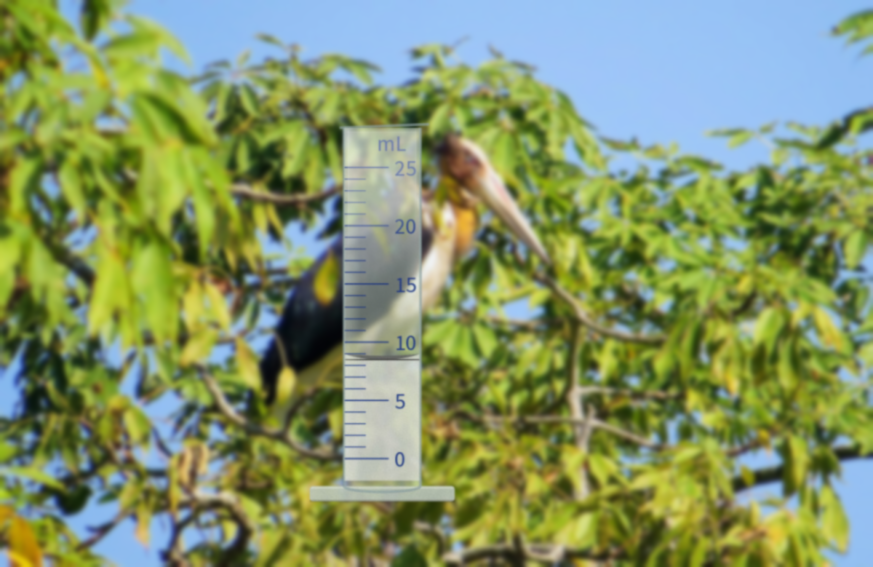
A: 8.5 mL
